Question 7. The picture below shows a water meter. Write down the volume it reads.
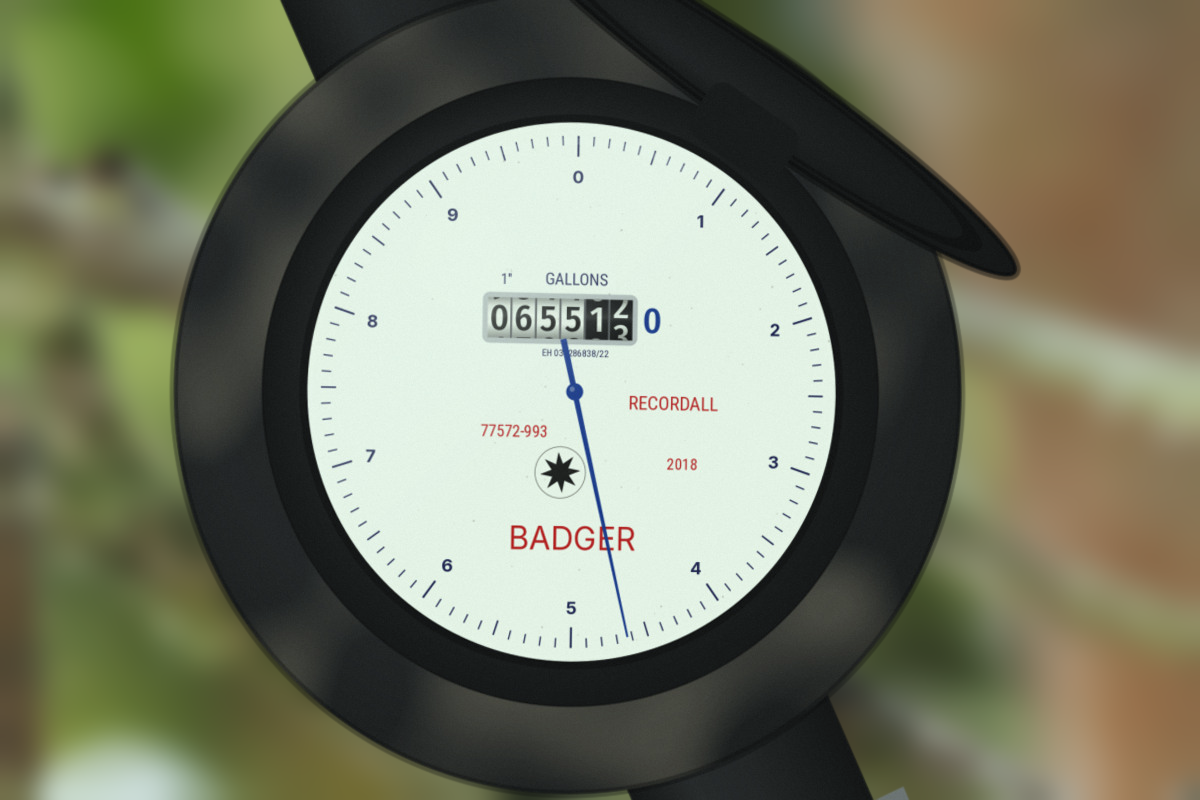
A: 655124.6 gal
